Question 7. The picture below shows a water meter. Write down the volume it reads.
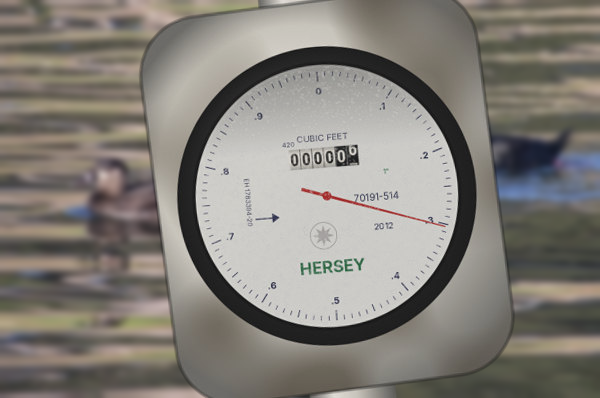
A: 6.30 ft³
